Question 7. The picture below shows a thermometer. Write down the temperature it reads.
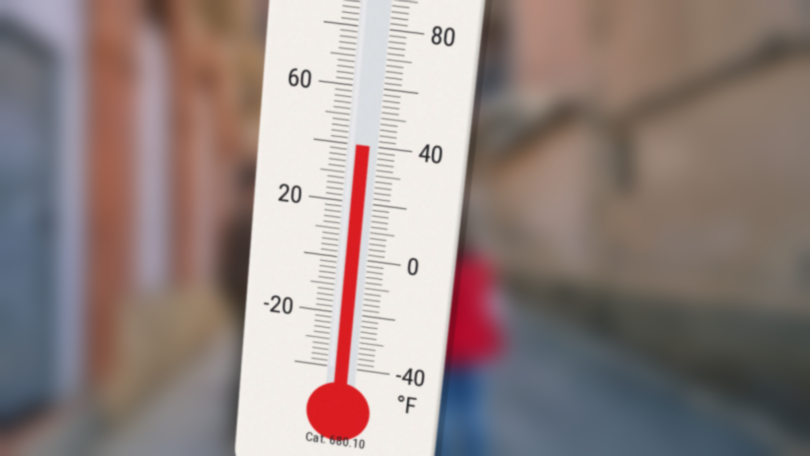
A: 40 °F
